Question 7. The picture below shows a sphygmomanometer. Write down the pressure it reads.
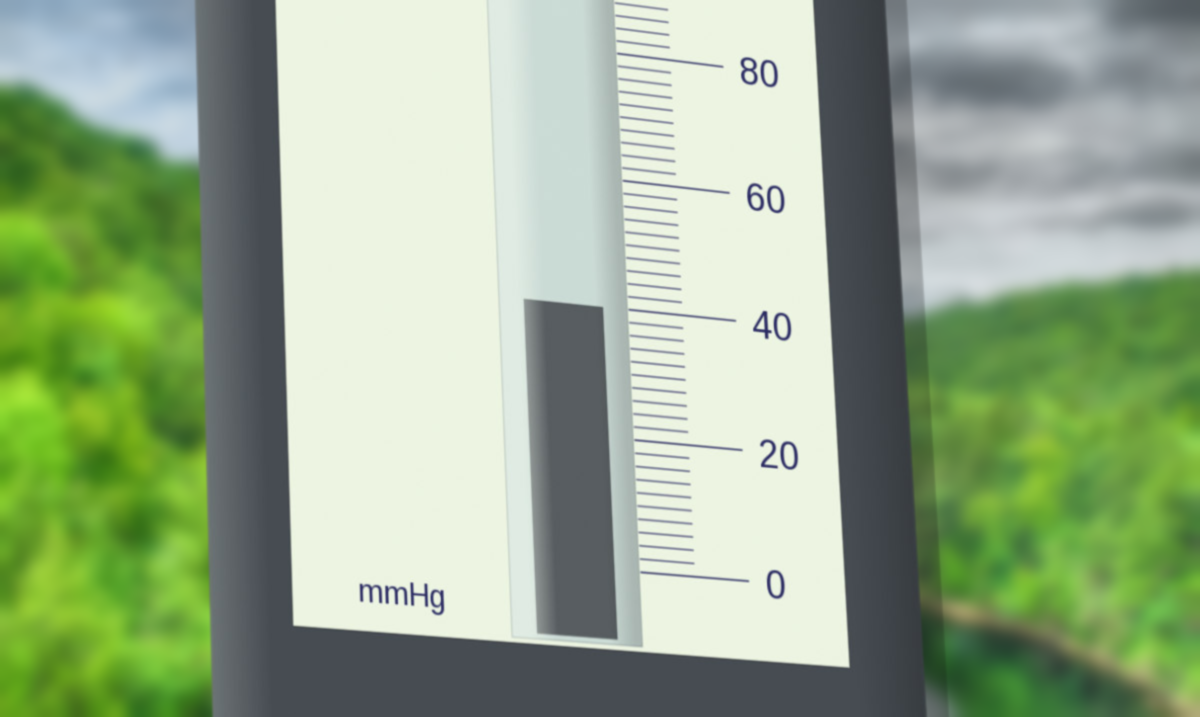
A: 40 mmHg
